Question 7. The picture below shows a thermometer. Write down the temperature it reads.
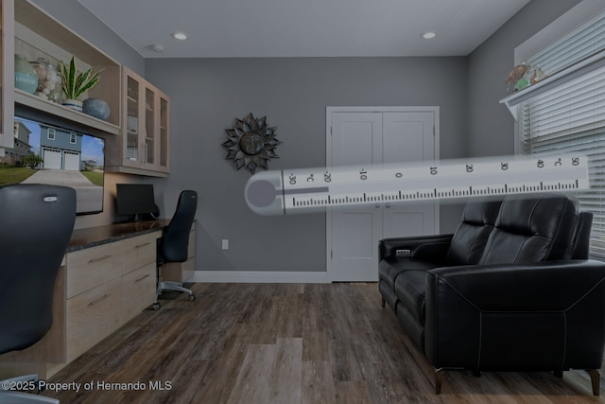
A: -20 °C
